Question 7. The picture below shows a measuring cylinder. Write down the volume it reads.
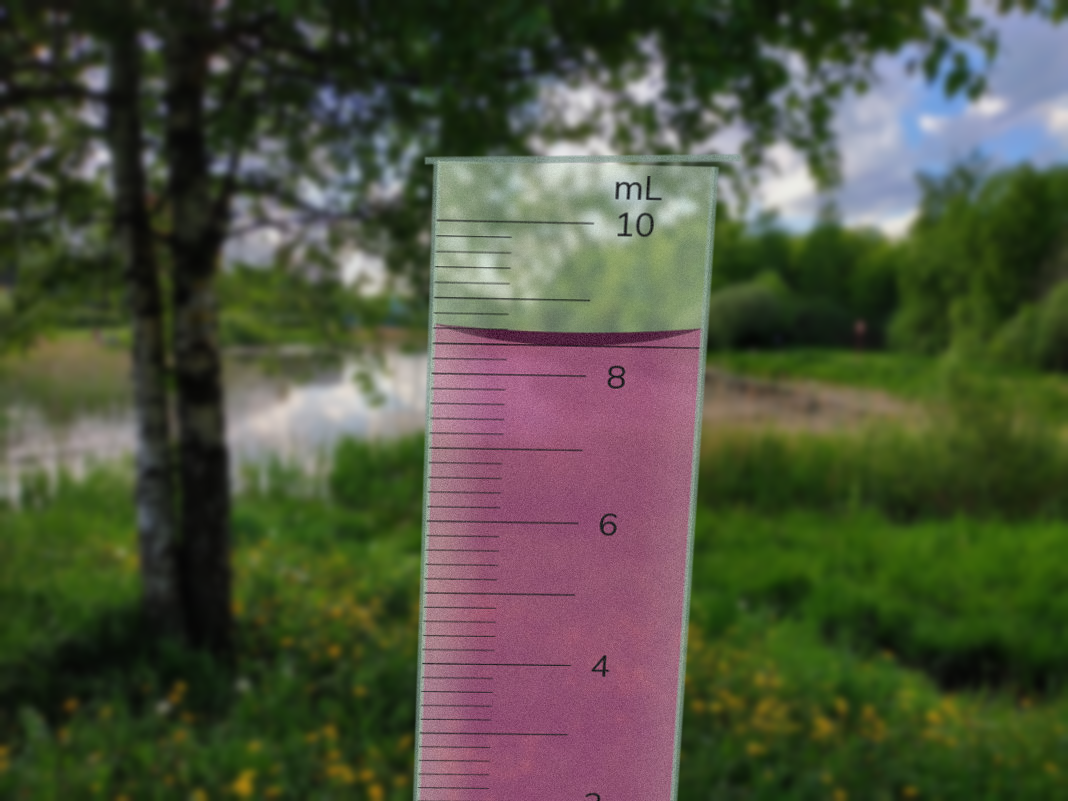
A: 8.4 mL
